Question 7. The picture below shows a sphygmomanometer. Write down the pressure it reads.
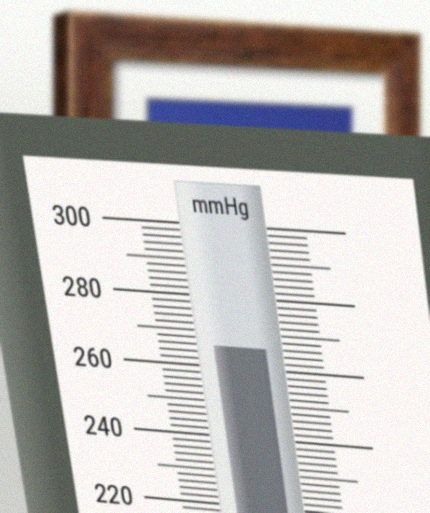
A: 266 mmHg
